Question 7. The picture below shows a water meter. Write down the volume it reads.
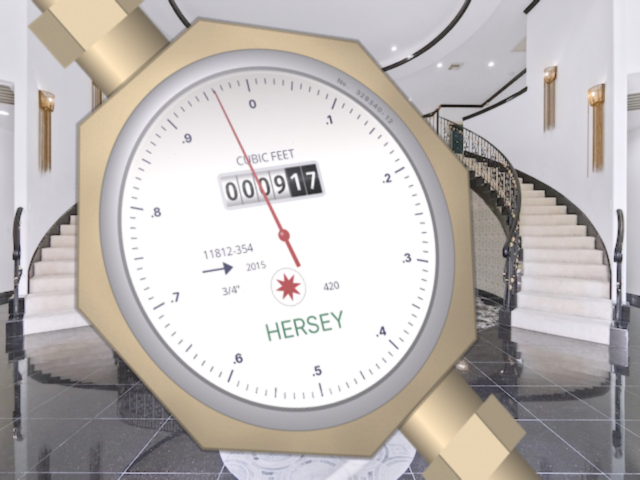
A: 916.96 ft³
